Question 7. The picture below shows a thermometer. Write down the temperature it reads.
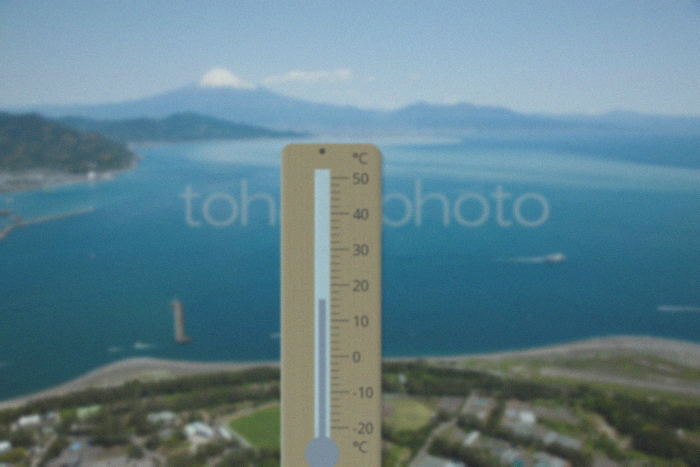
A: 16 °C
